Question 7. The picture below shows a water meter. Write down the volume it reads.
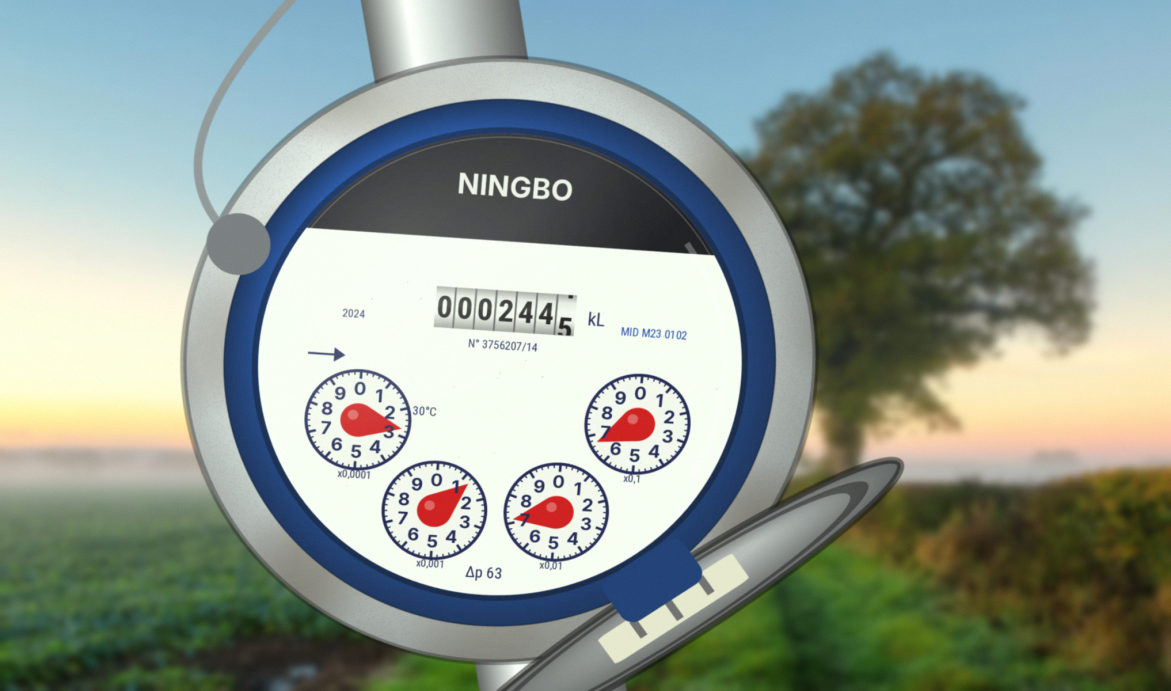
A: 2444.6712 kL
